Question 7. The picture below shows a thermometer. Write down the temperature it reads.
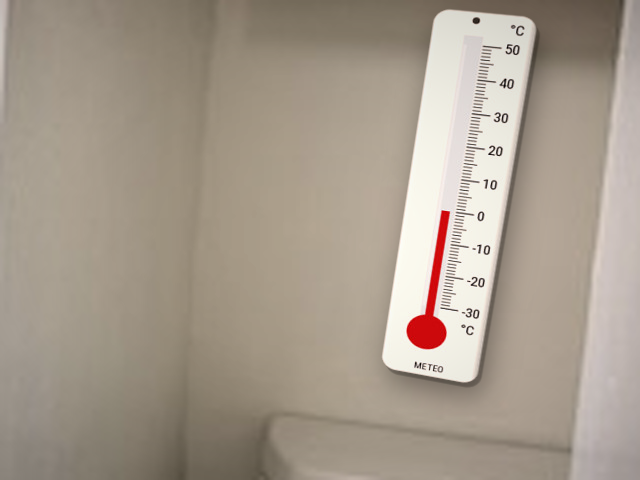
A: 0 °C
